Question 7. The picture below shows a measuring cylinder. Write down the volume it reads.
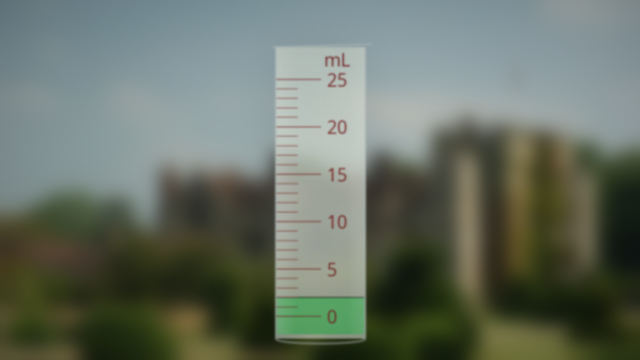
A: 2 mL
